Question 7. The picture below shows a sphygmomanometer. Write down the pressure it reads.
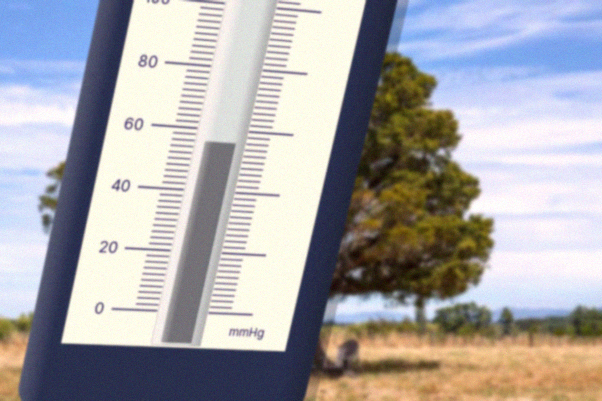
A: 56 mmHg
